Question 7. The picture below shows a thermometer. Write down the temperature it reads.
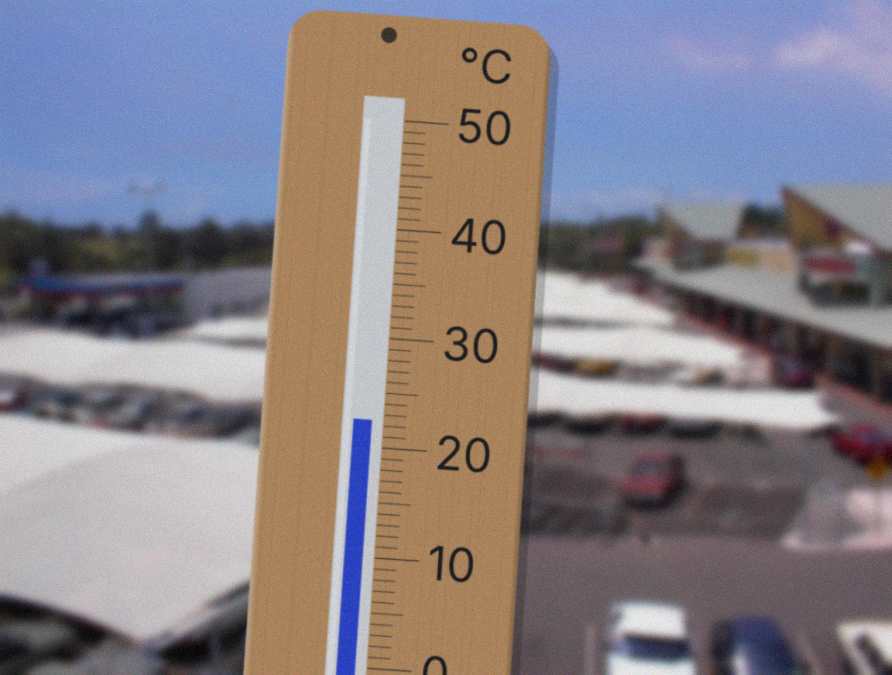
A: 22.5 °C
